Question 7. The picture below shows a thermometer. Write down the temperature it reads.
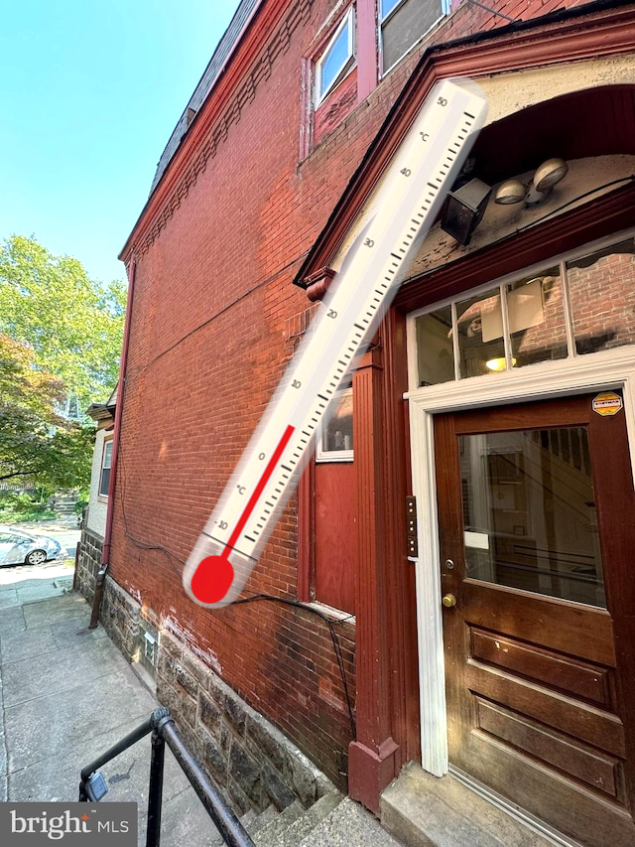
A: 5 °C
